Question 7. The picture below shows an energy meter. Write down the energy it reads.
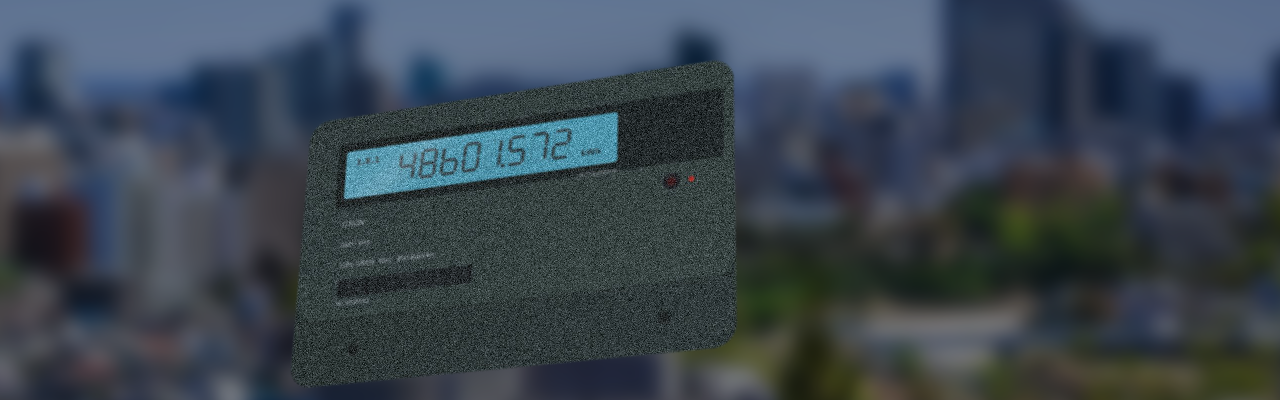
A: 48601.572 kWh
